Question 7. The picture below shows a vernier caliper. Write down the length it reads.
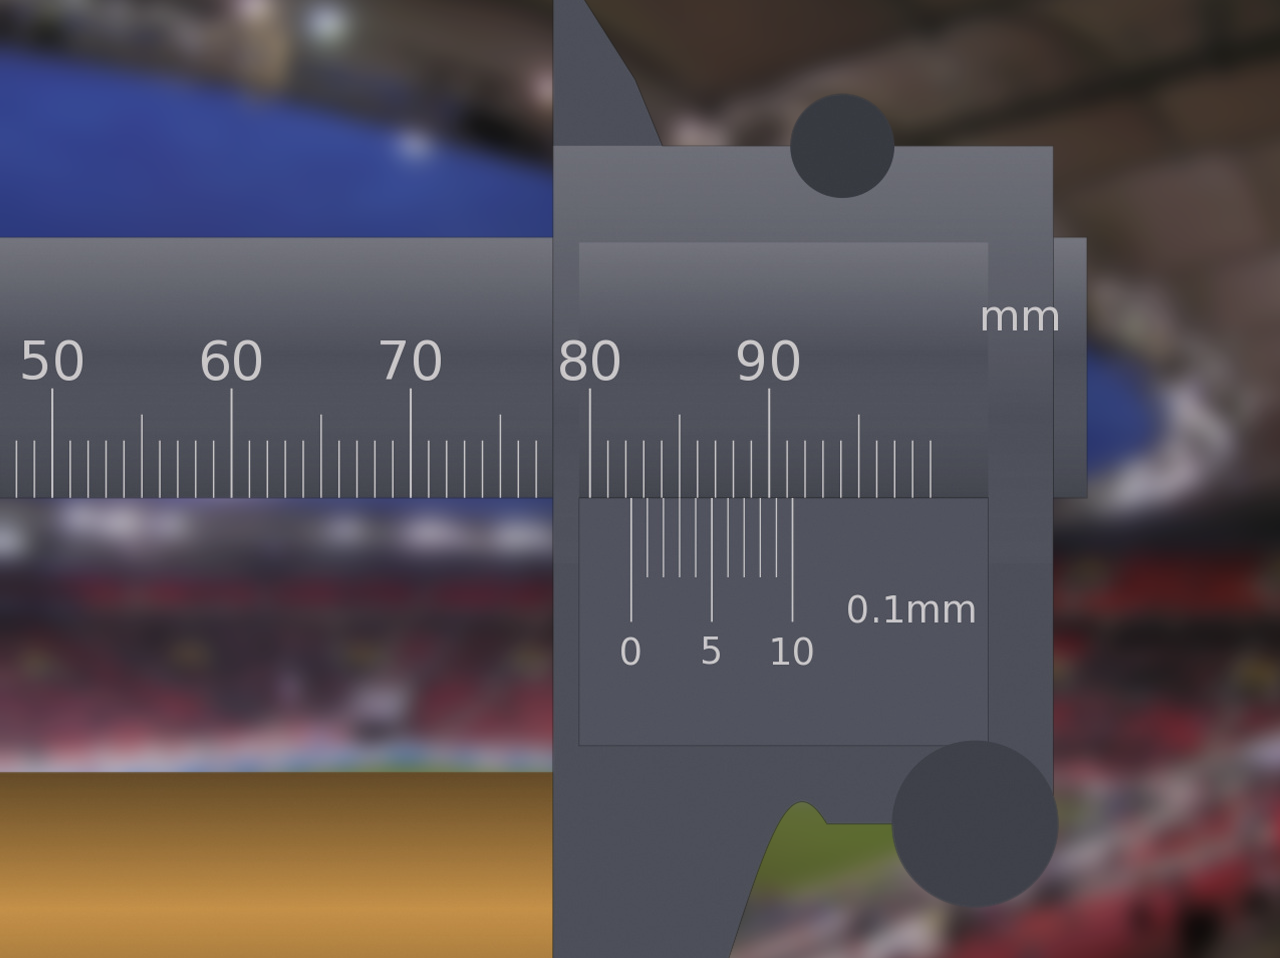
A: 82.3 mm
